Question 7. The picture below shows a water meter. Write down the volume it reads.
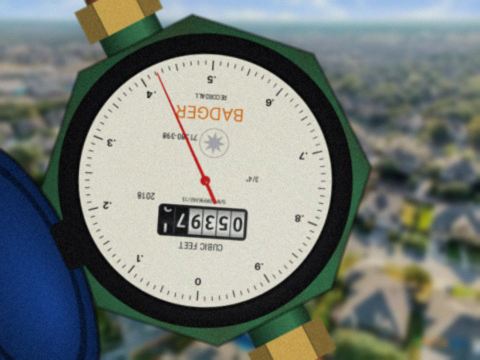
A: 53971.42 ft³
